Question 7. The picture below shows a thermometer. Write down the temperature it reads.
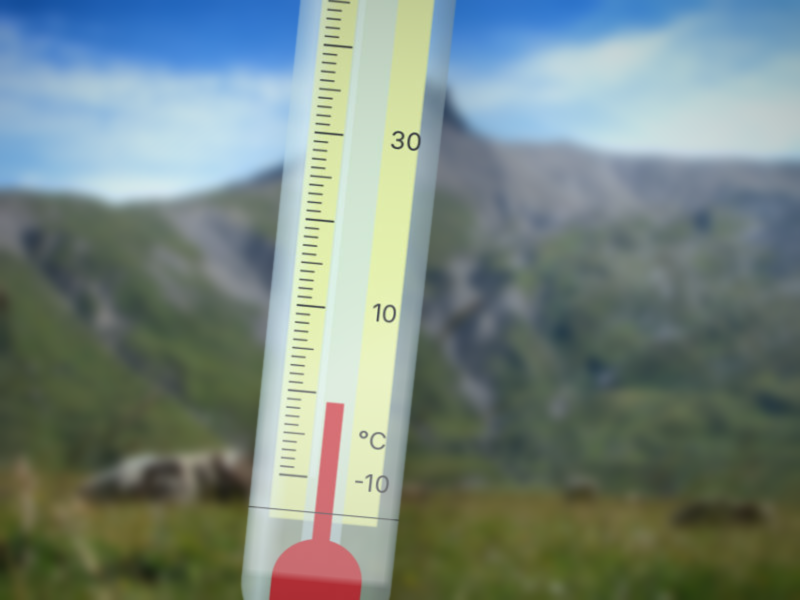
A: -1 °C
